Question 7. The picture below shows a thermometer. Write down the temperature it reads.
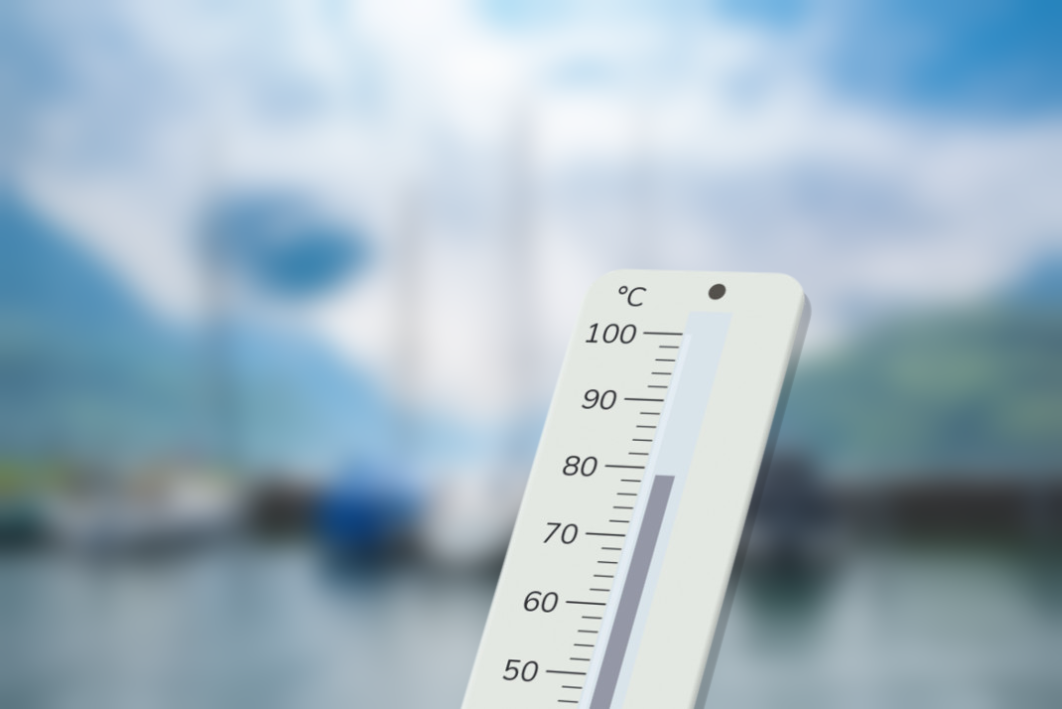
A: 79 °C
